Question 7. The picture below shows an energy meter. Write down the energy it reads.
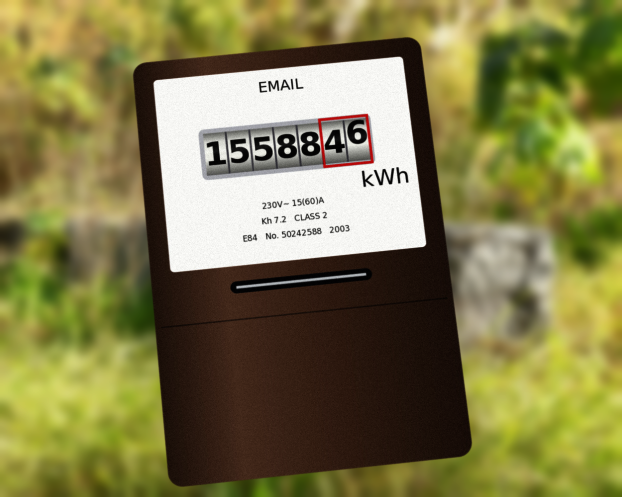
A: 15588.46 kWh
